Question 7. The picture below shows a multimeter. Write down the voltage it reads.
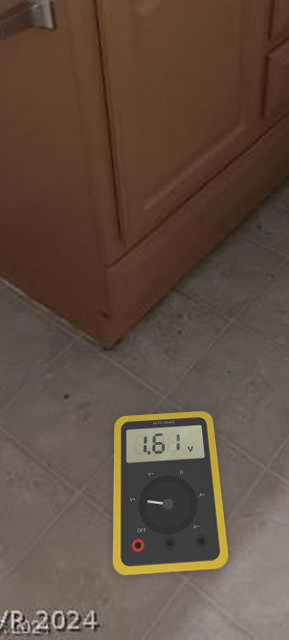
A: 1.61 V
